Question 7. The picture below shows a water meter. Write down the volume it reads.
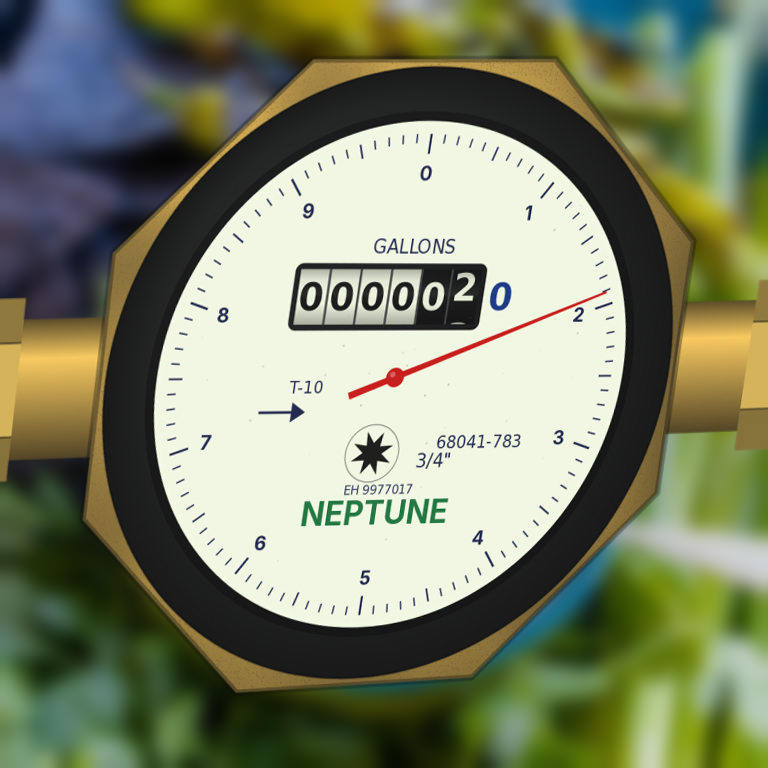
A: 21.9 gal
